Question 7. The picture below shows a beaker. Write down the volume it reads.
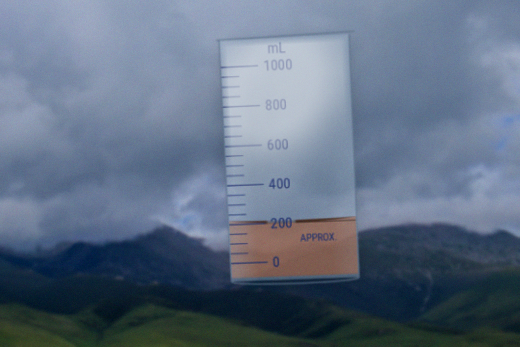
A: 200 mL
